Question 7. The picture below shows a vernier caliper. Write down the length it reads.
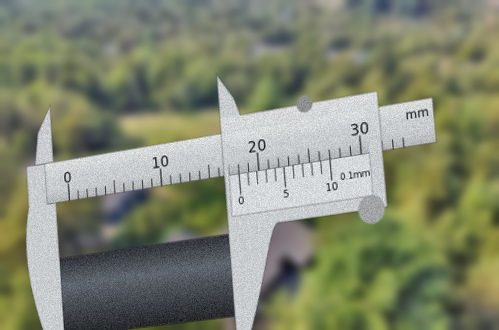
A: 18.0 mm
